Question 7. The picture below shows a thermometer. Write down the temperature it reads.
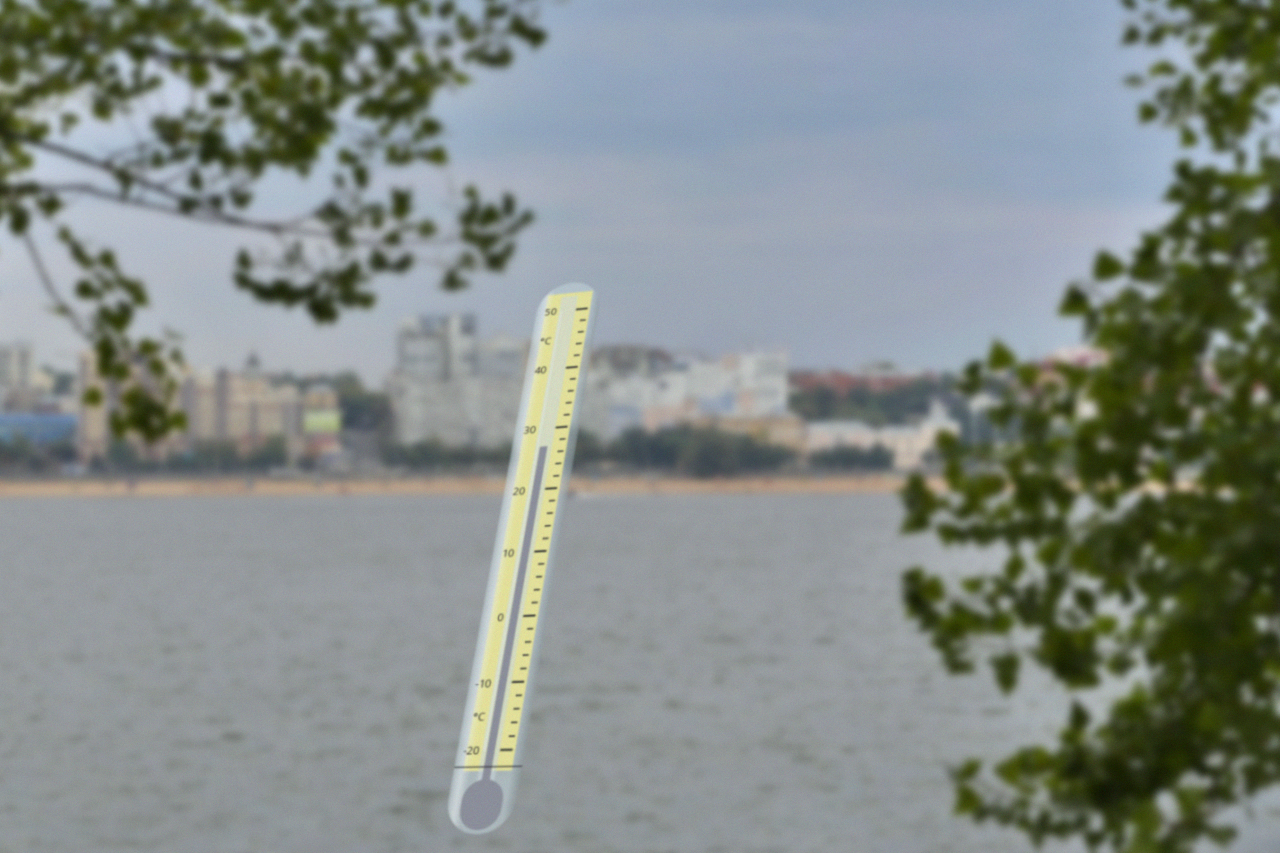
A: 27 °C
